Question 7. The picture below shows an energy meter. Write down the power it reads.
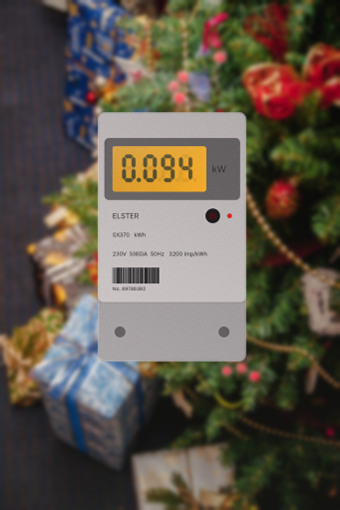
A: 0.094 kW
